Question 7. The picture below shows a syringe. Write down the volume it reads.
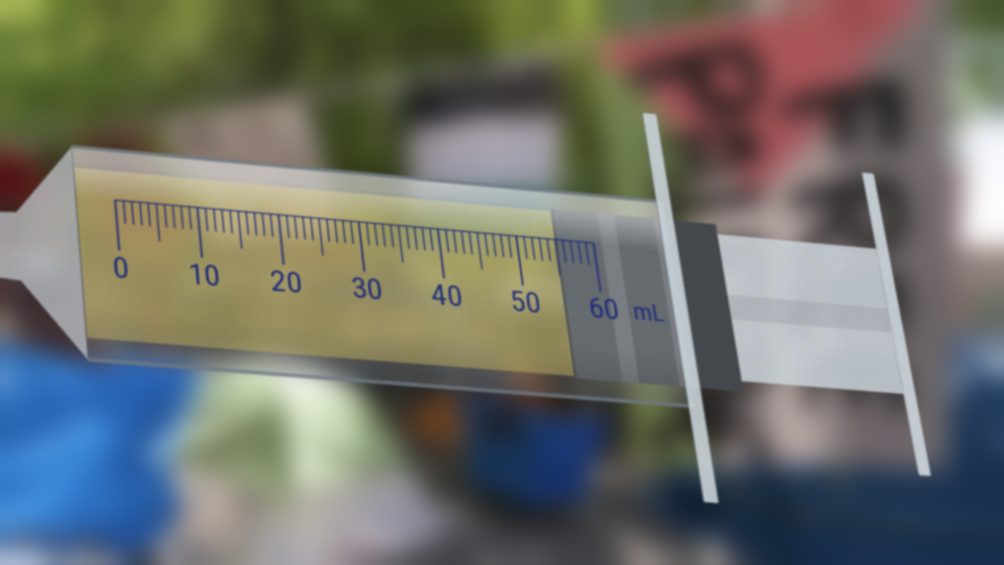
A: 55 mL
